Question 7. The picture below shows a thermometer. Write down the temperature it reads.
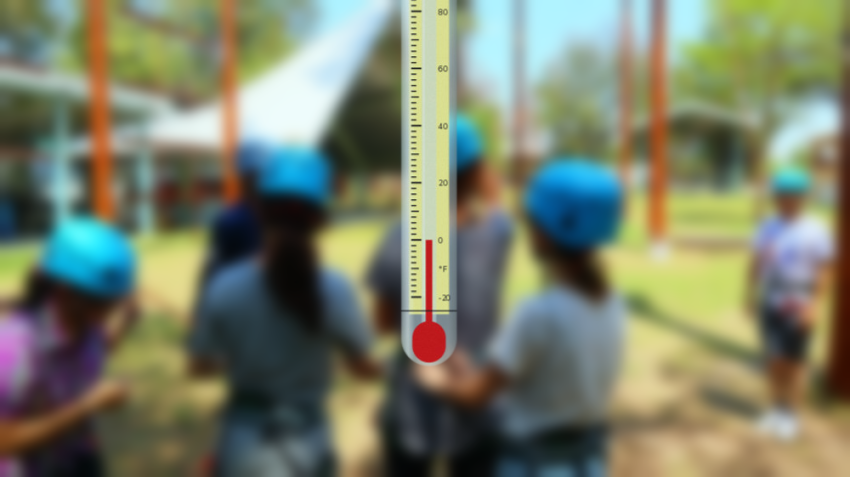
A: 0 °F
